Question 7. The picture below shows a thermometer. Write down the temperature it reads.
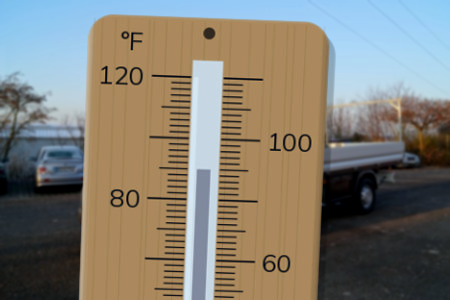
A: 90 °F
